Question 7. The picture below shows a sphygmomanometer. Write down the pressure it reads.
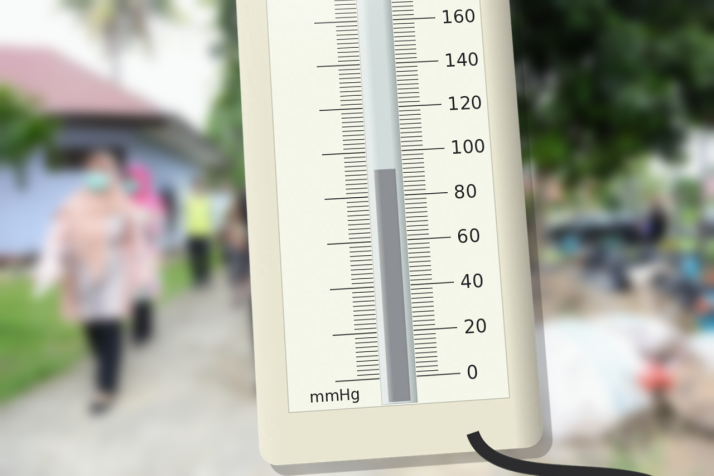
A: 92 mmHg
